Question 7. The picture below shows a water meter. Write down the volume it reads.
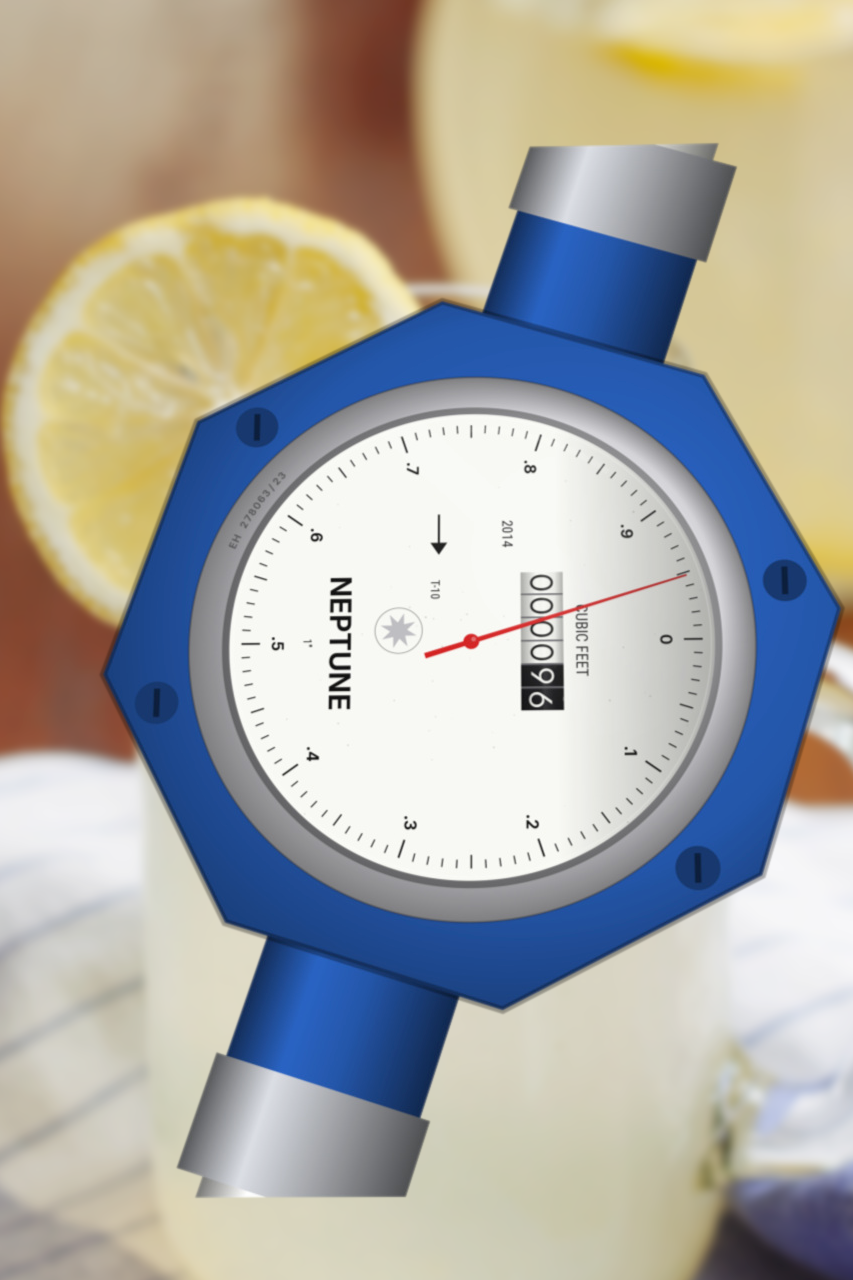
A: 95.95 ft³
